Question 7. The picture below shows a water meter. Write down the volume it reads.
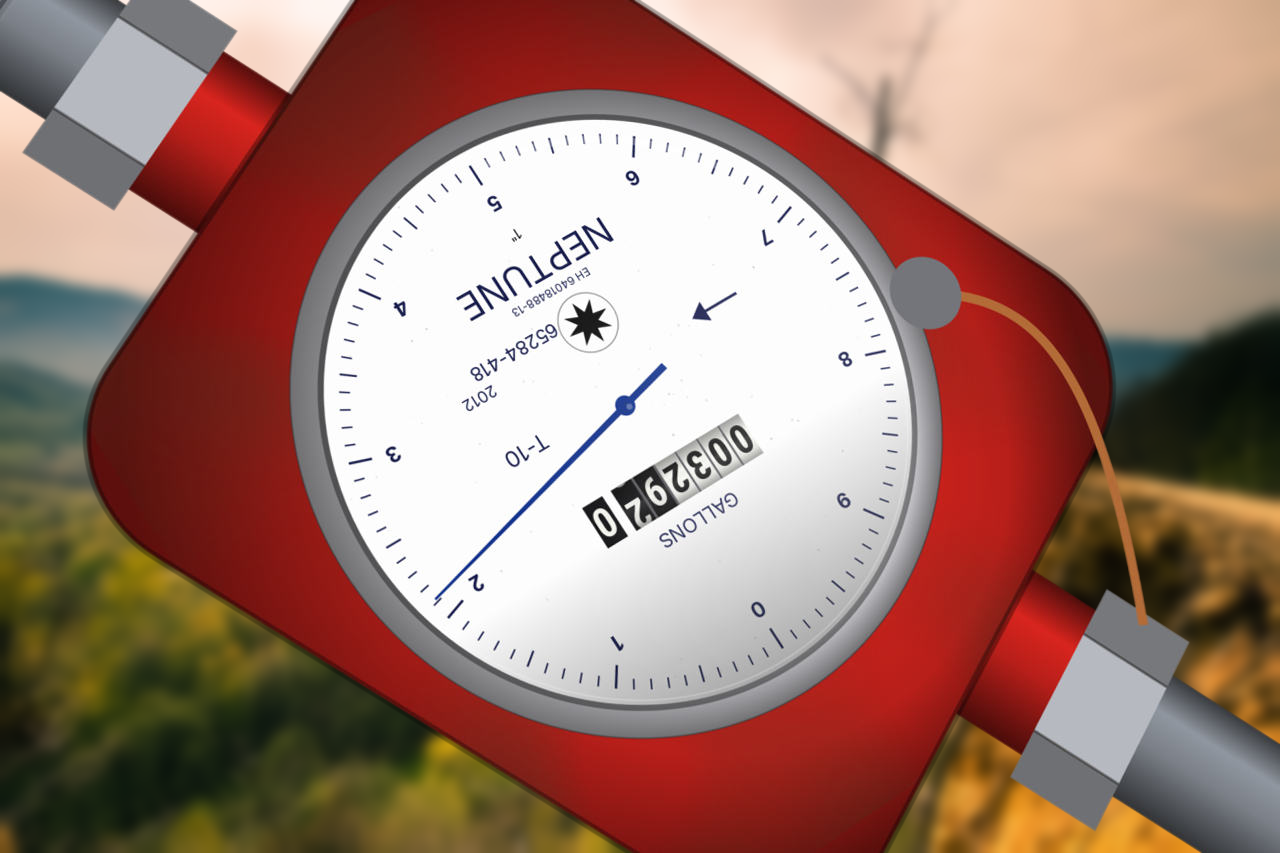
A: 32922.1 gal
